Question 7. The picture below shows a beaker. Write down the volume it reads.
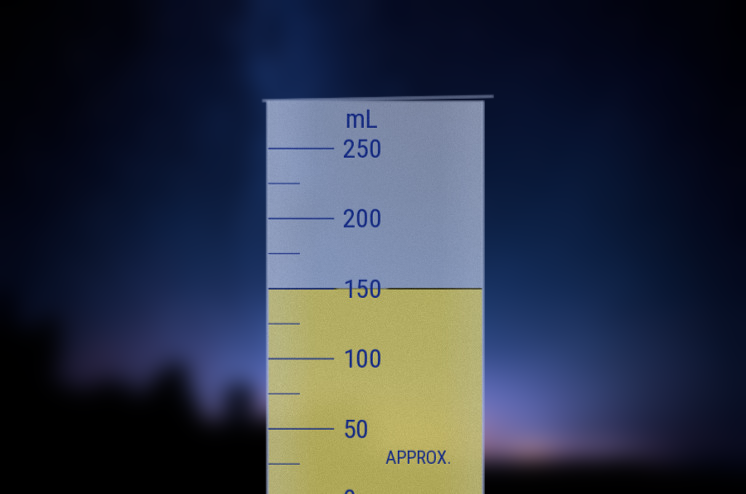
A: 150 mL
